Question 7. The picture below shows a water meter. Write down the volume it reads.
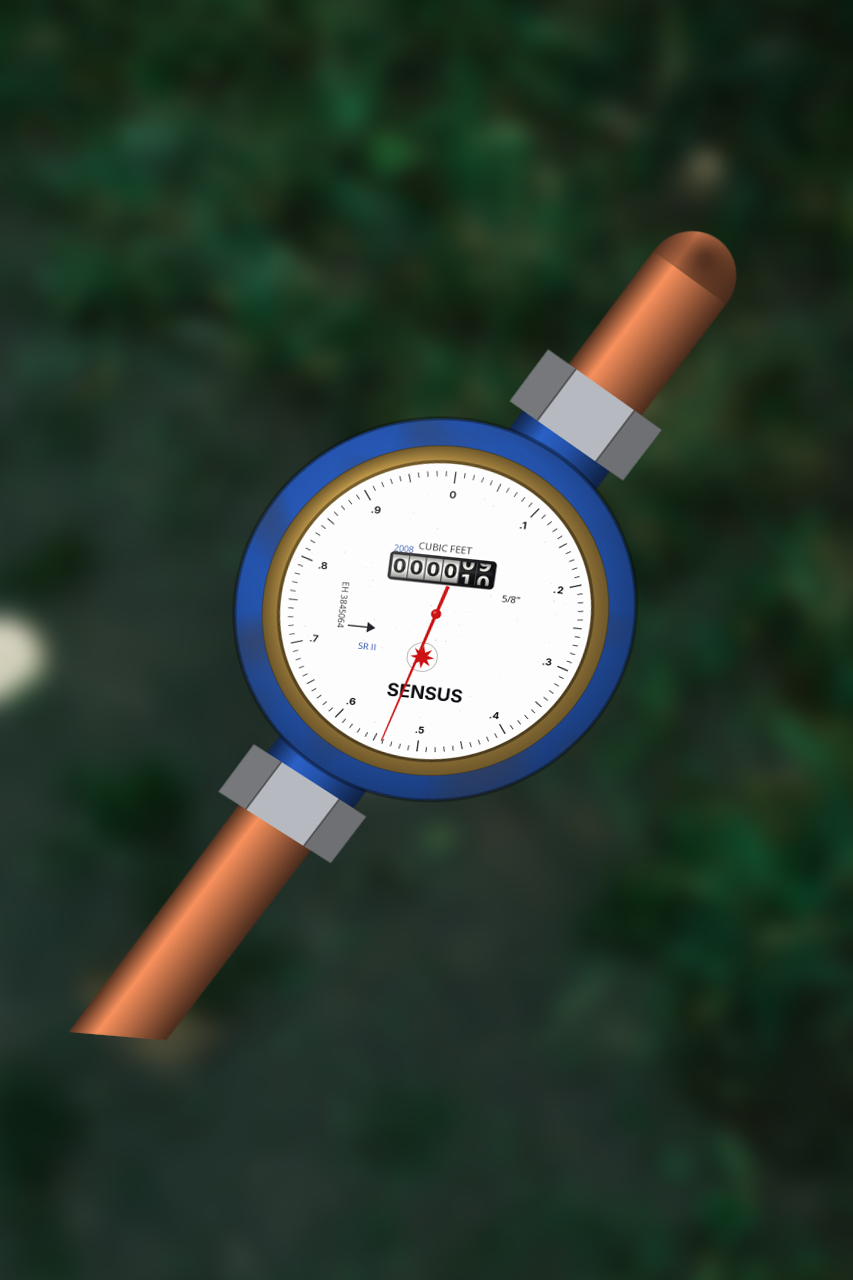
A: 9.54 ft³
